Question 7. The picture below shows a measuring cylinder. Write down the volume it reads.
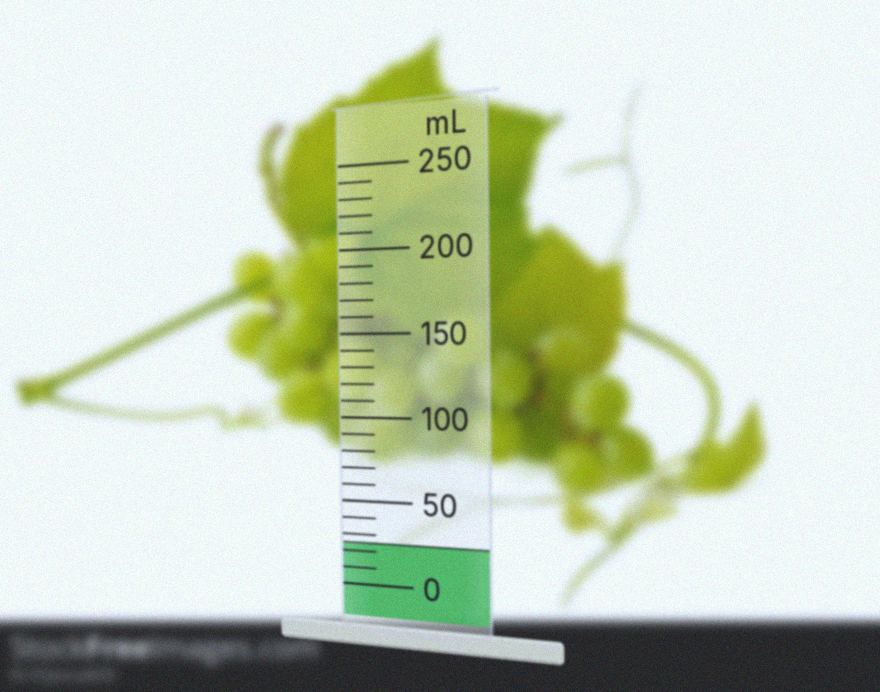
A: 25 mL
